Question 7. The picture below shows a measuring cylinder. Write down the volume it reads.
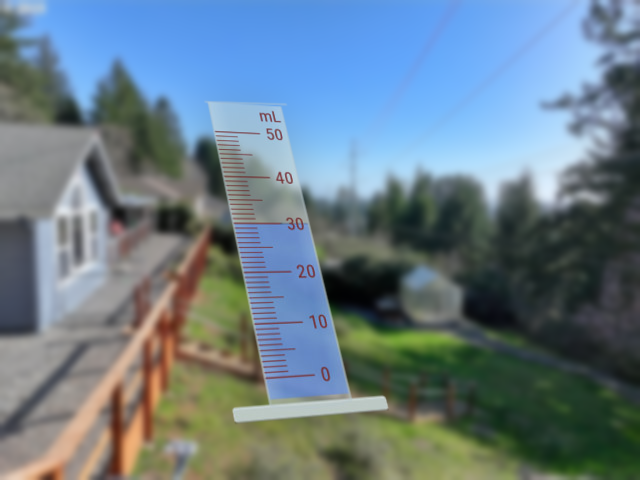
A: 30 mL
